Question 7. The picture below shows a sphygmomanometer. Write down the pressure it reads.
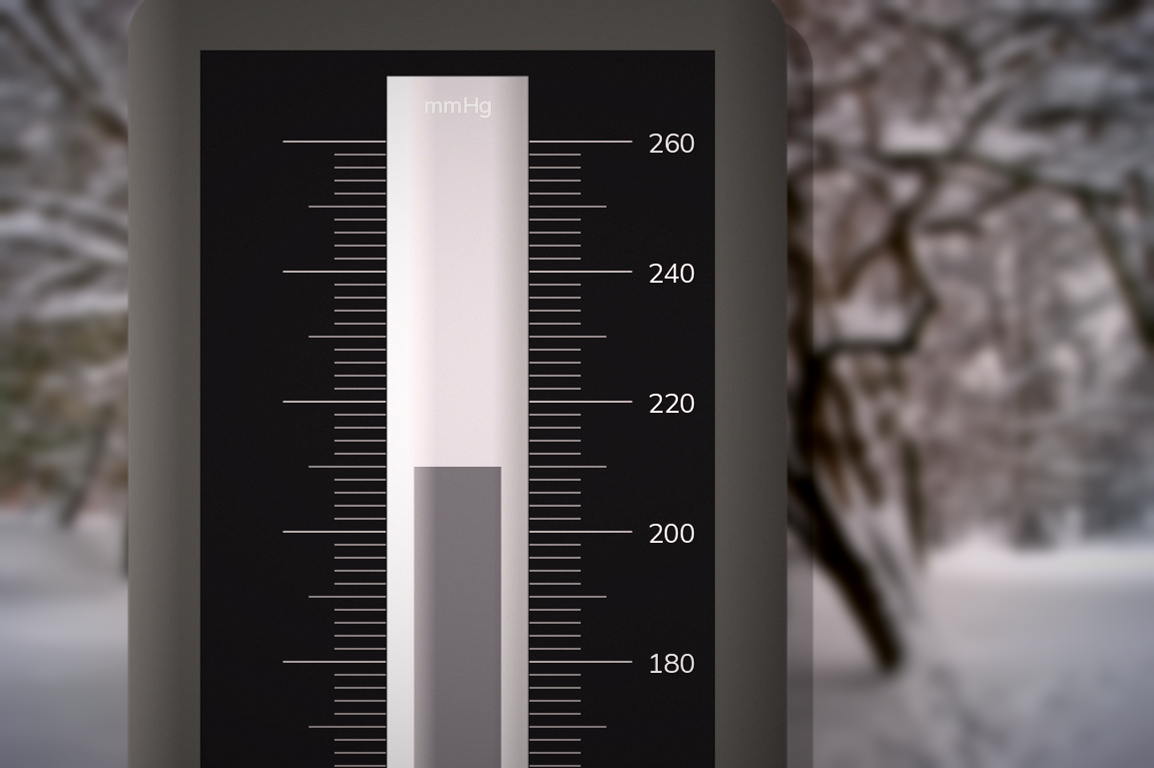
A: 210 mmHg
